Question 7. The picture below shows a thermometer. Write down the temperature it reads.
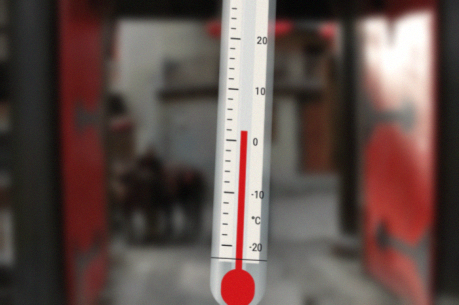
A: 2 °C
